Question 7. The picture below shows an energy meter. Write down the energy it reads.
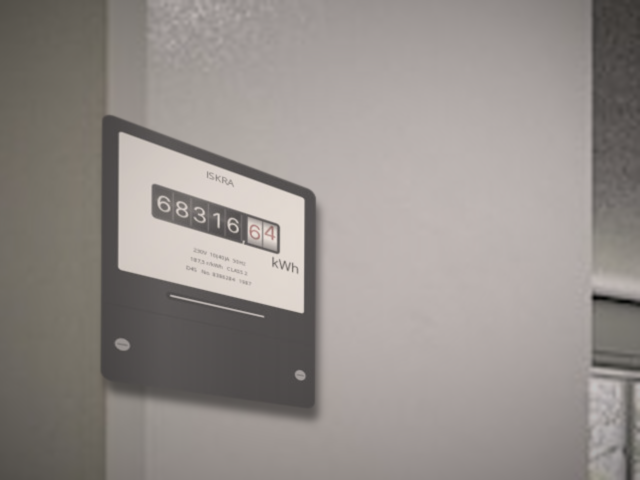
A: 68316.64 kWh
